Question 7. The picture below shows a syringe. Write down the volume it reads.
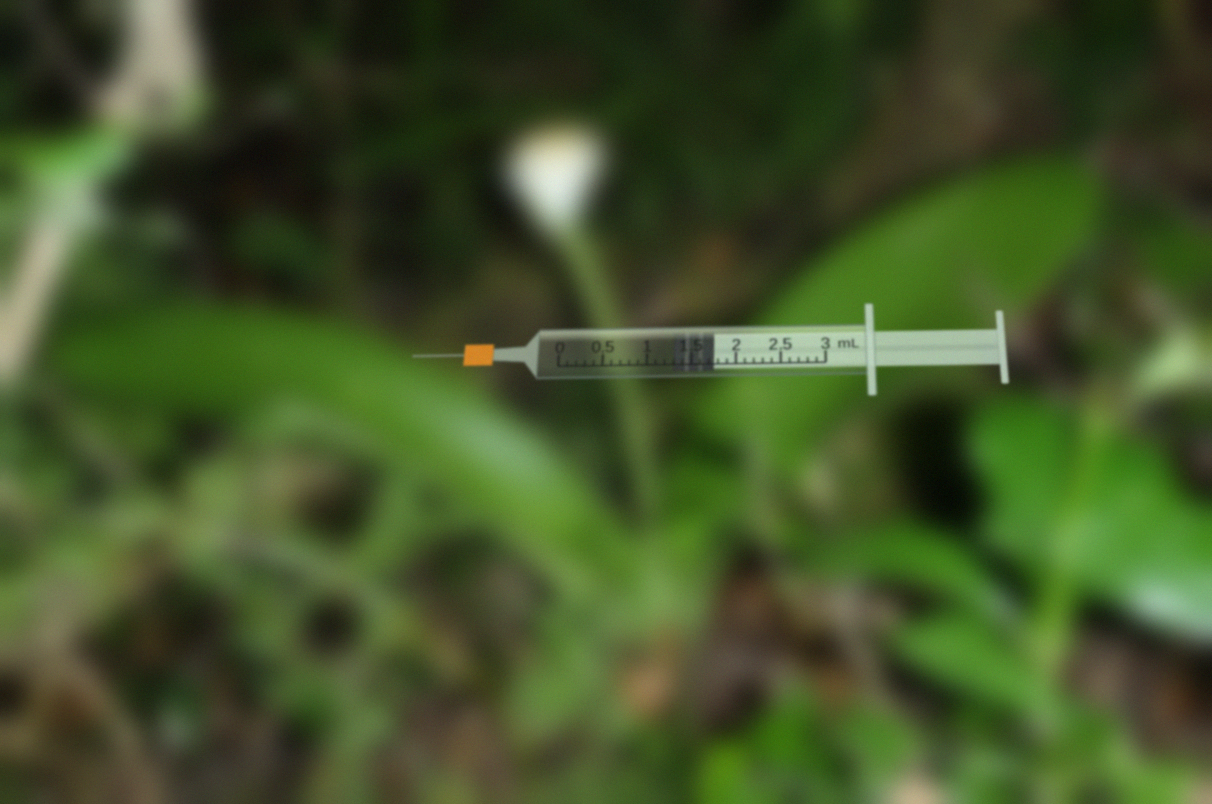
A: 1.3 mL
